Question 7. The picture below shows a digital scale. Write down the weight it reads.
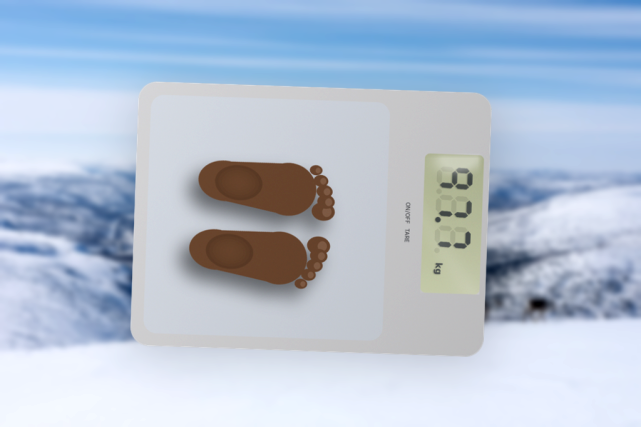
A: 97.7 kg
